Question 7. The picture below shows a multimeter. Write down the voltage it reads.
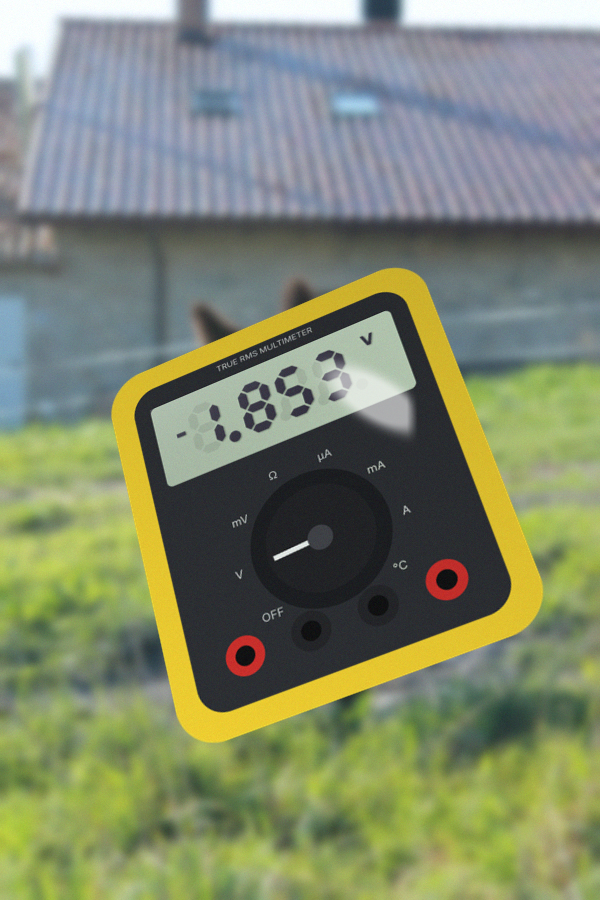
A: -1.853 V
